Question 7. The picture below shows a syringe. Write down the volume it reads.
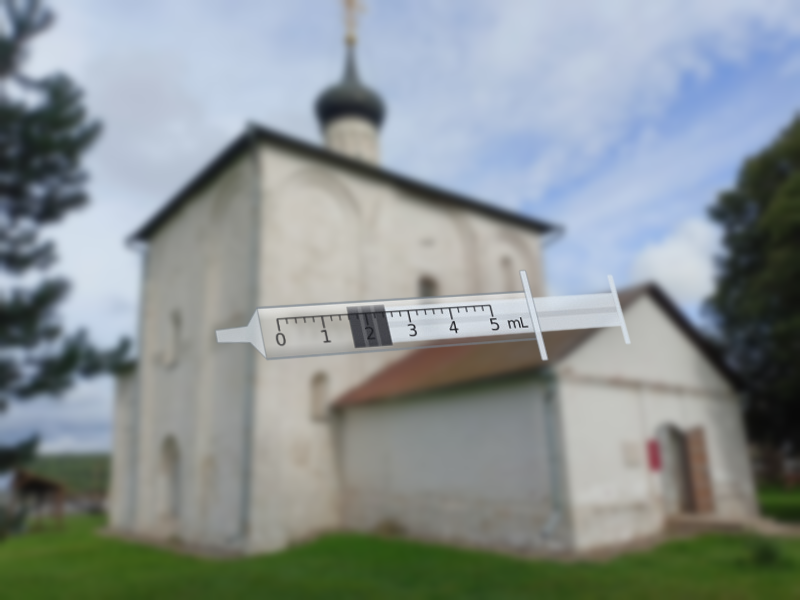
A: 1.6 mL
